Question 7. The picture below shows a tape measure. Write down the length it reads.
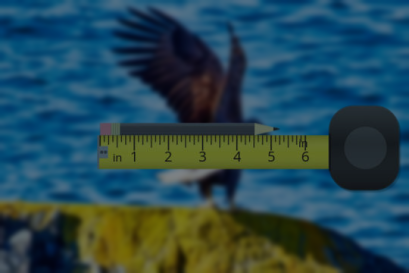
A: 5.25 in
